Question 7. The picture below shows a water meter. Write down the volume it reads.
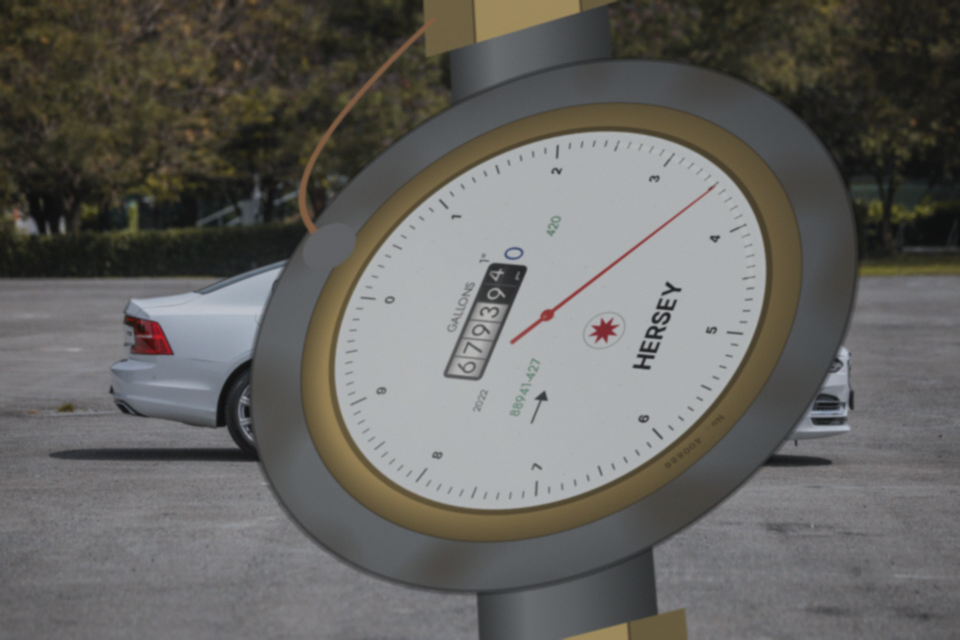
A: 6793943.5 gal
